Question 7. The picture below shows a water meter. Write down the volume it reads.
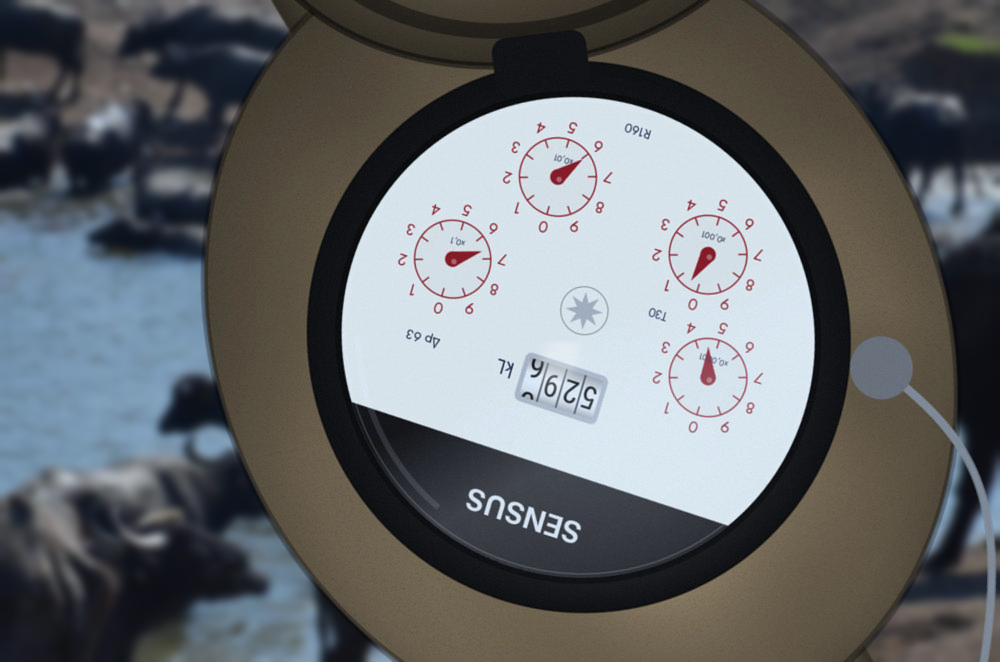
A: 5295.6604 kL
